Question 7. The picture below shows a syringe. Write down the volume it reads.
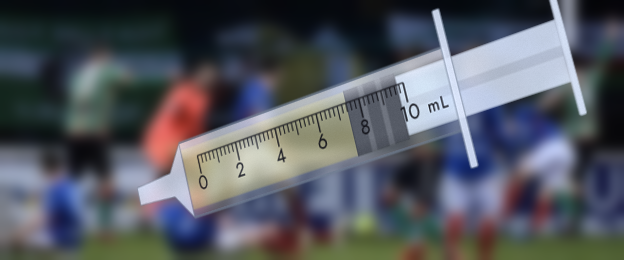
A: 7.4 mL
